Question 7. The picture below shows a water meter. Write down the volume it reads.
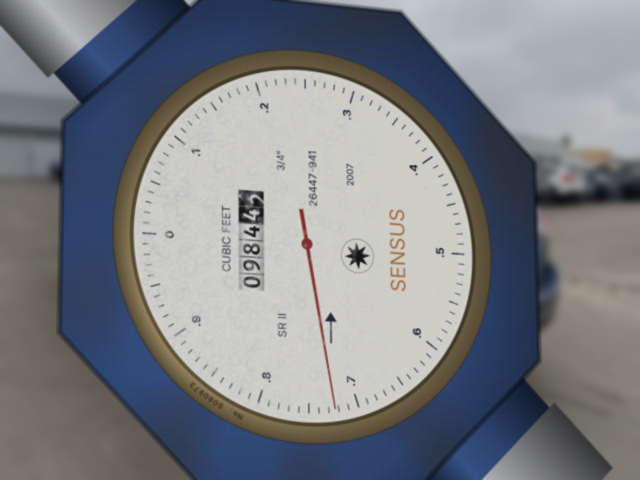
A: 98441.72 ft³
